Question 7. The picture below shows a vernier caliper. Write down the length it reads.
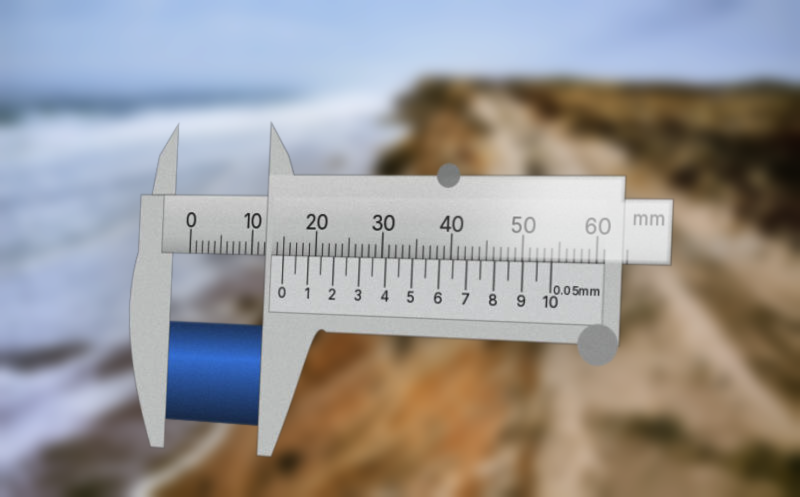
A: 15.0 mm
